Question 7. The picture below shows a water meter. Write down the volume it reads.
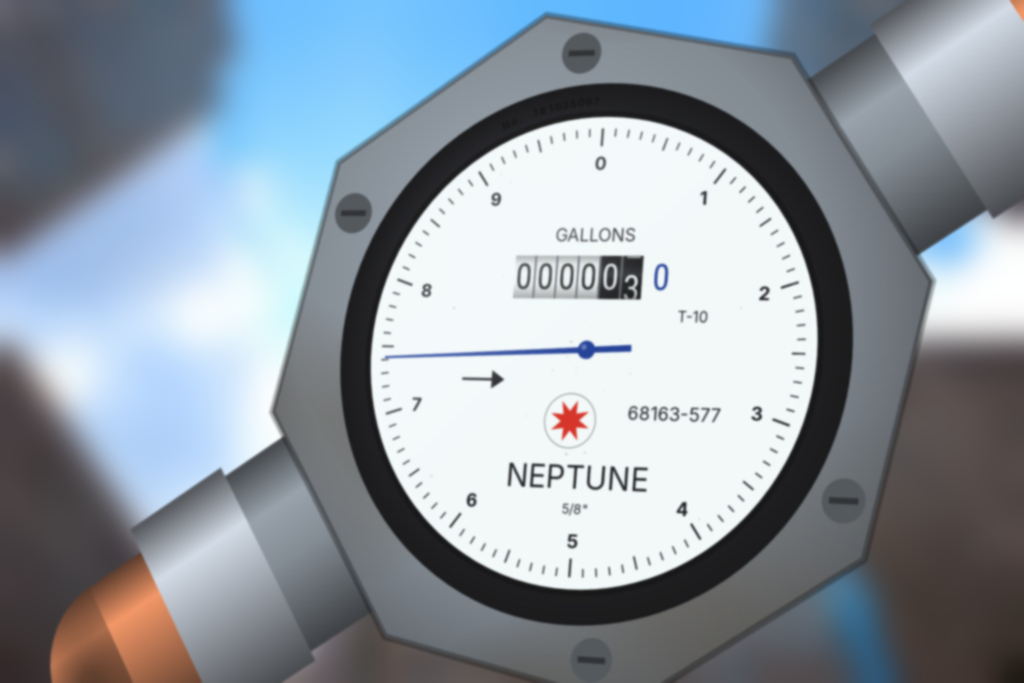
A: 27.4 gal
